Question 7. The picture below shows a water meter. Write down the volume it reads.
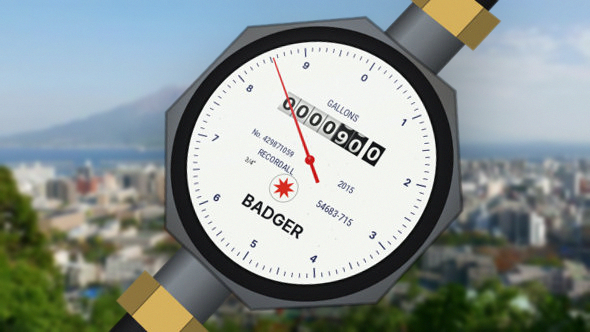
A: 898.5 gal
